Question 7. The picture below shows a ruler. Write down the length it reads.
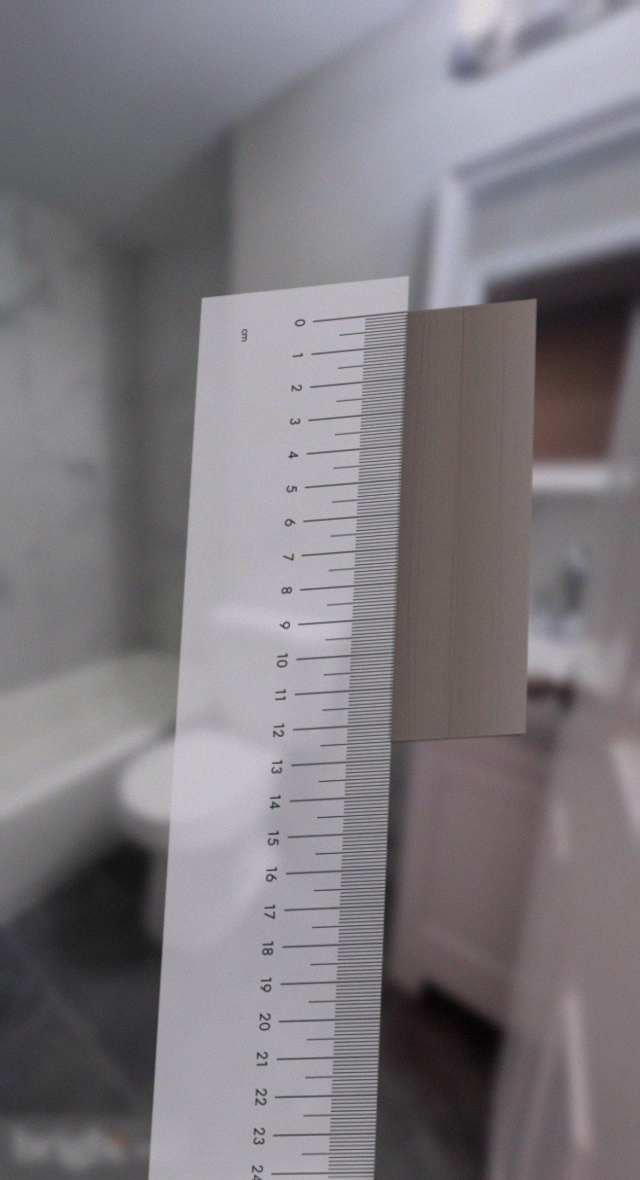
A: 12.5 cm
